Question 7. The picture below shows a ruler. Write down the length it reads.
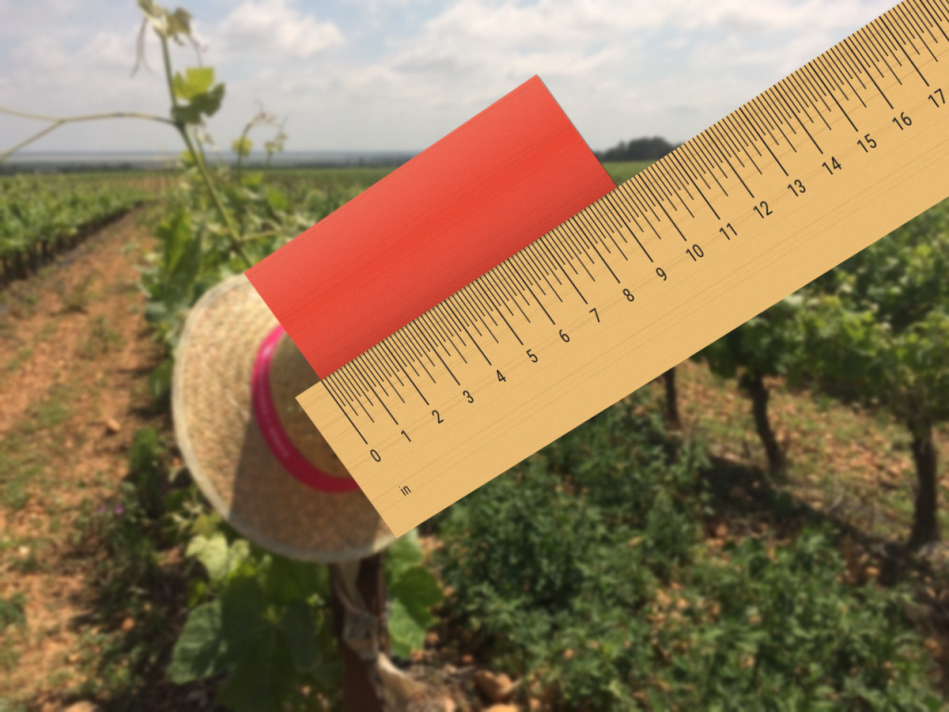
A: 9.375 in
